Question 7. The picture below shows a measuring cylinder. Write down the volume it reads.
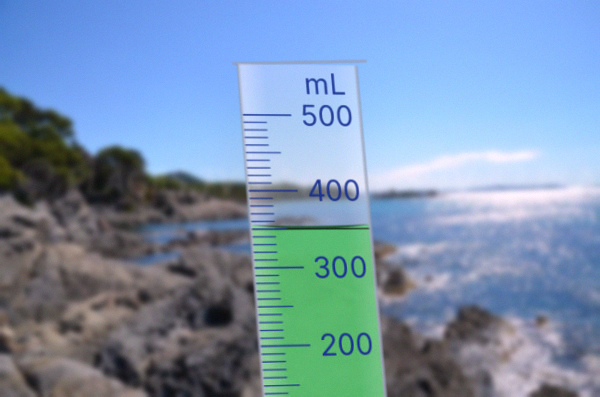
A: 350 mL
